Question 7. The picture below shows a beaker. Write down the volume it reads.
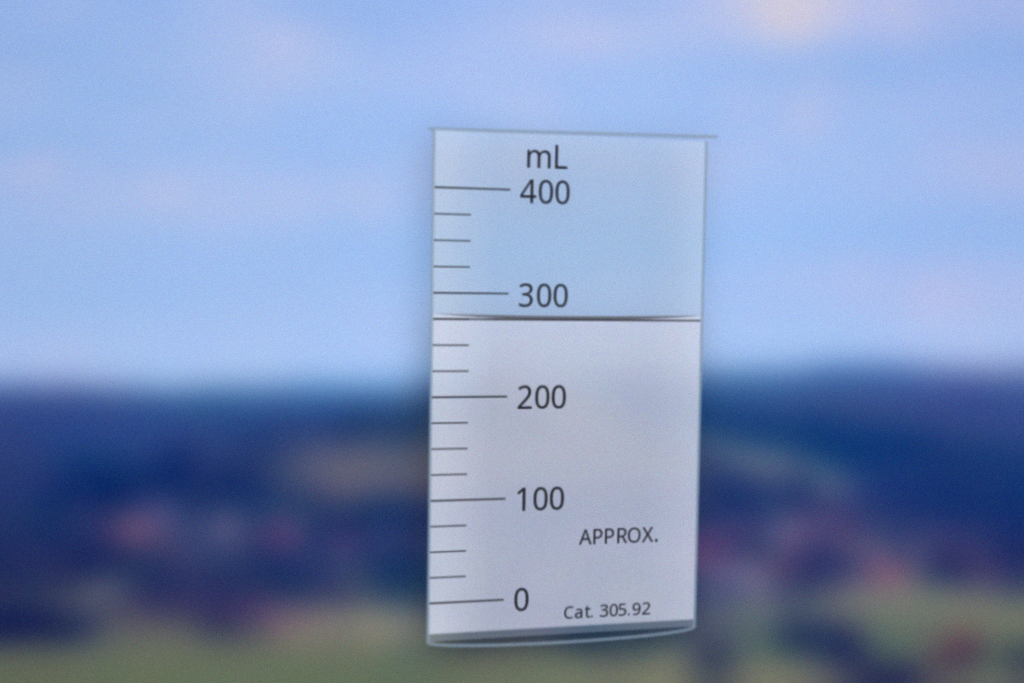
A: 275 mL
